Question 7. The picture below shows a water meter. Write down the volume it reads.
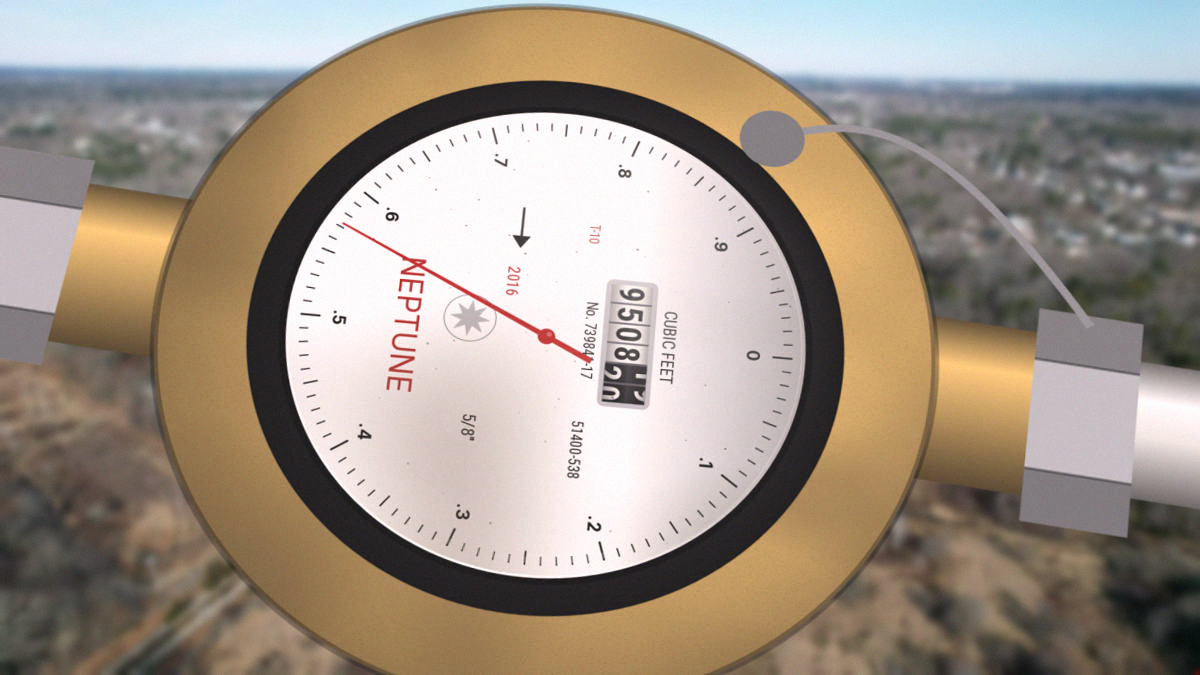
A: 950819.57 ft³
